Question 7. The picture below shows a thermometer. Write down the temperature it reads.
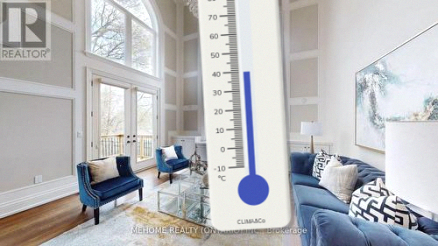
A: 40 °C
